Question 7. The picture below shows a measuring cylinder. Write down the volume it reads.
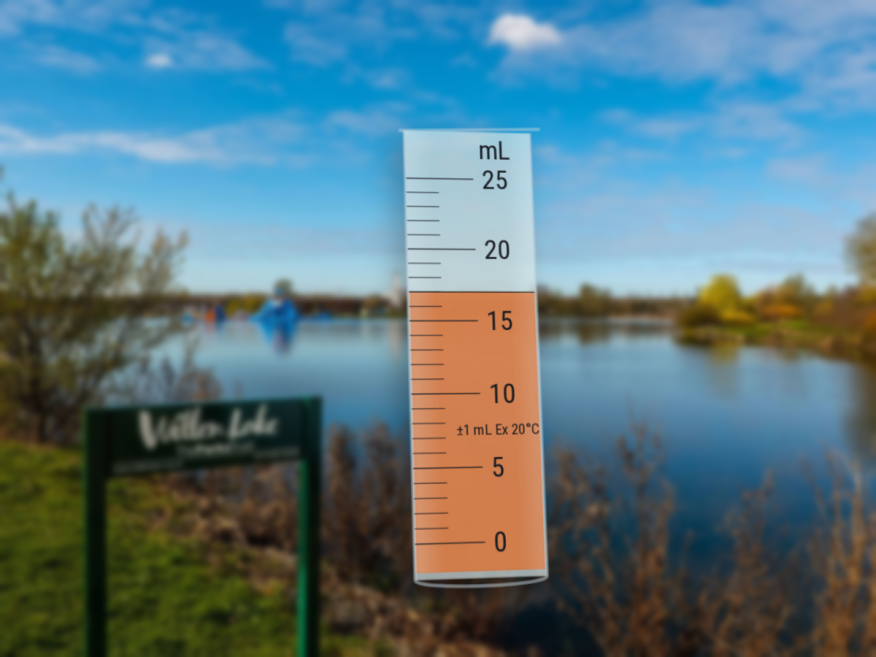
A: 17 mL
